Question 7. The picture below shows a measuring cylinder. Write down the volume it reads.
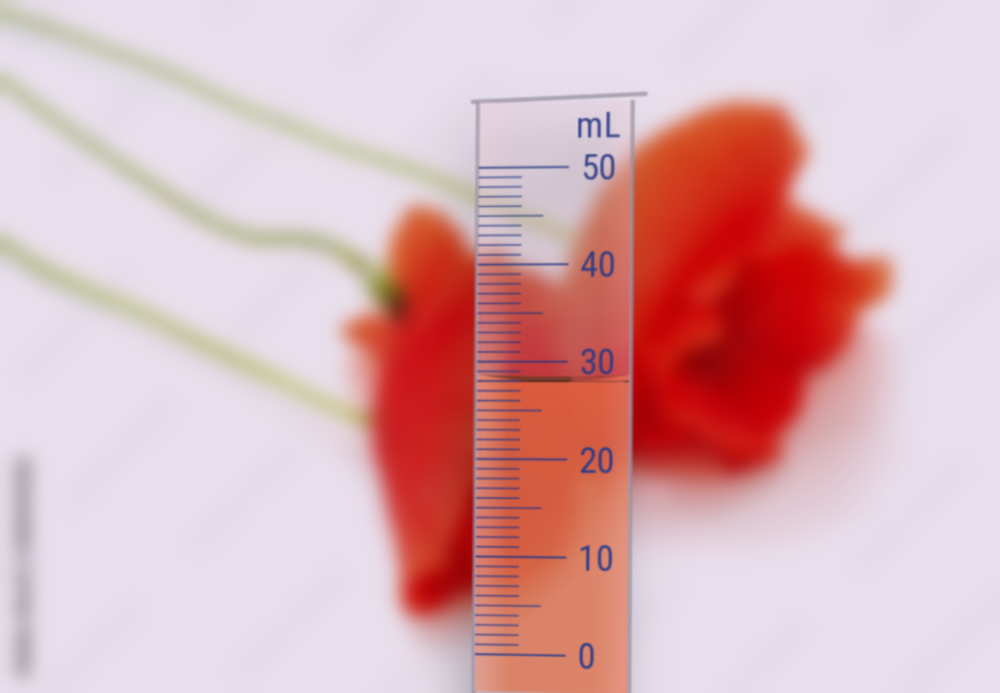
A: 28 mL
